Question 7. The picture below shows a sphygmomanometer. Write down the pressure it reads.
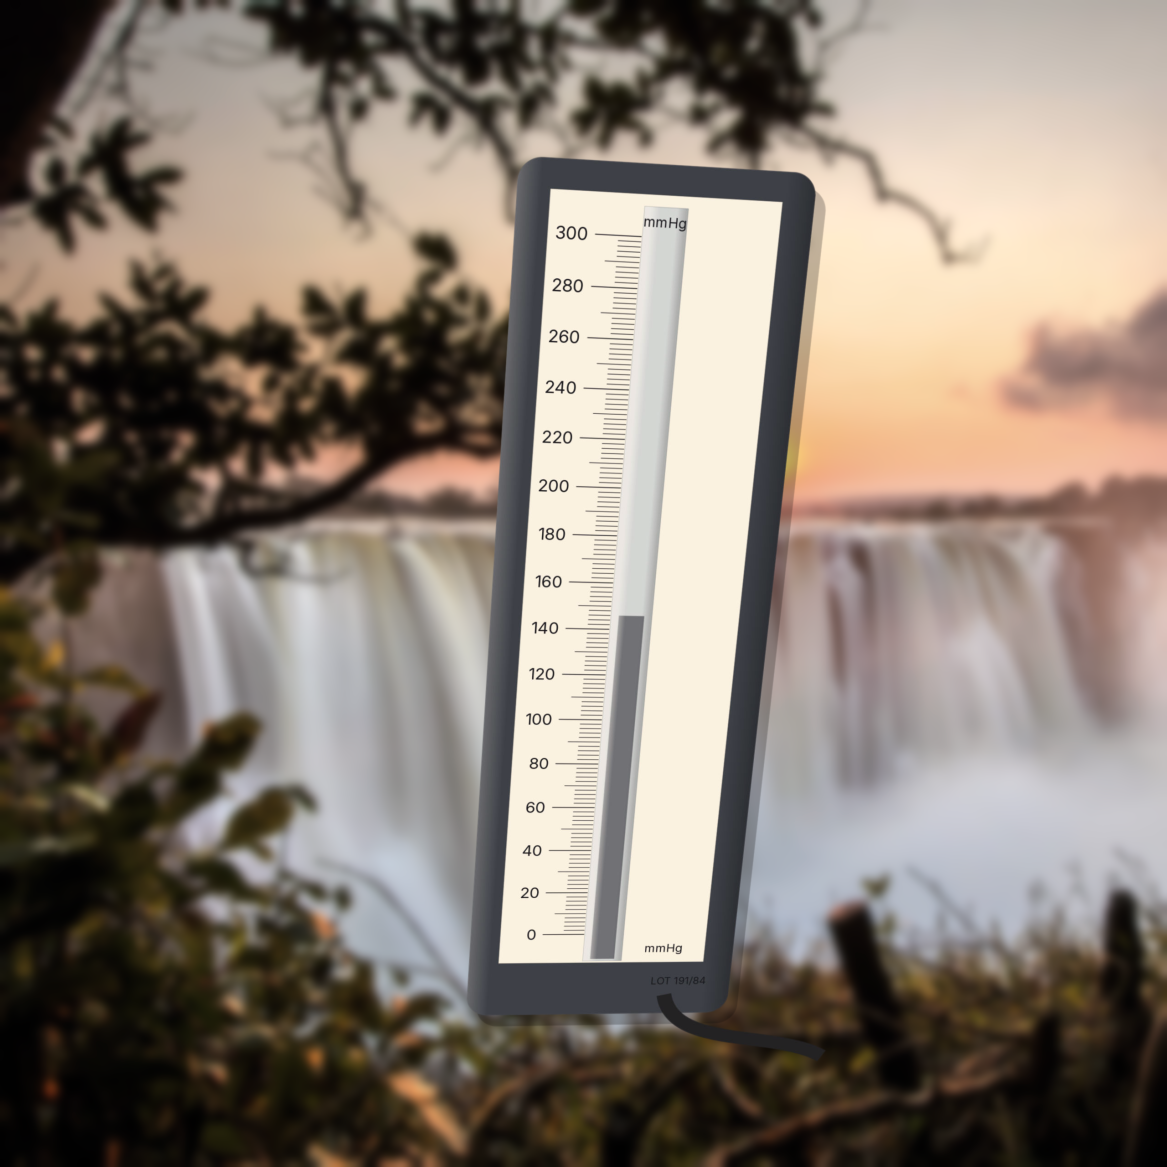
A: 146 mmHg
